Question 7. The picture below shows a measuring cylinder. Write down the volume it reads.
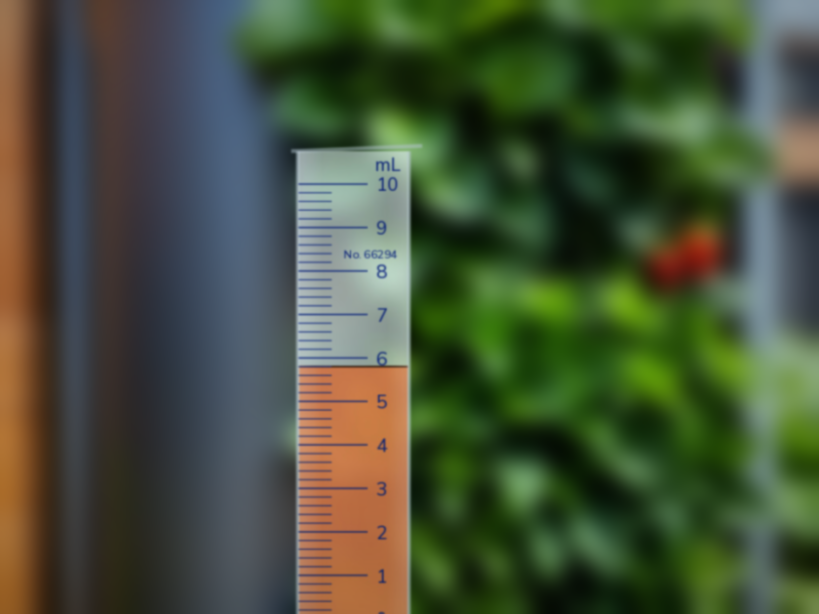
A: 5.8 mL
